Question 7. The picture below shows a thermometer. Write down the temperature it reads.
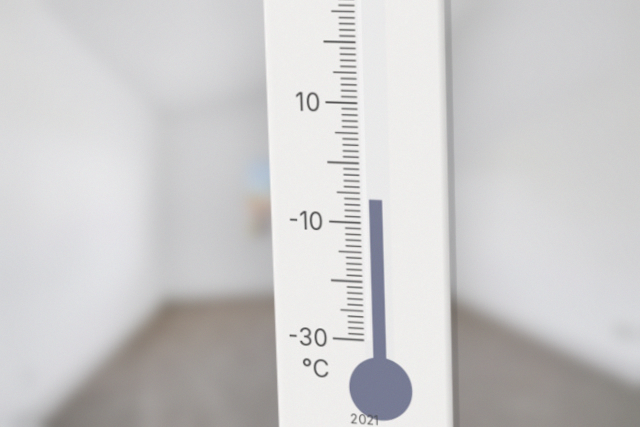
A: -6 °C
